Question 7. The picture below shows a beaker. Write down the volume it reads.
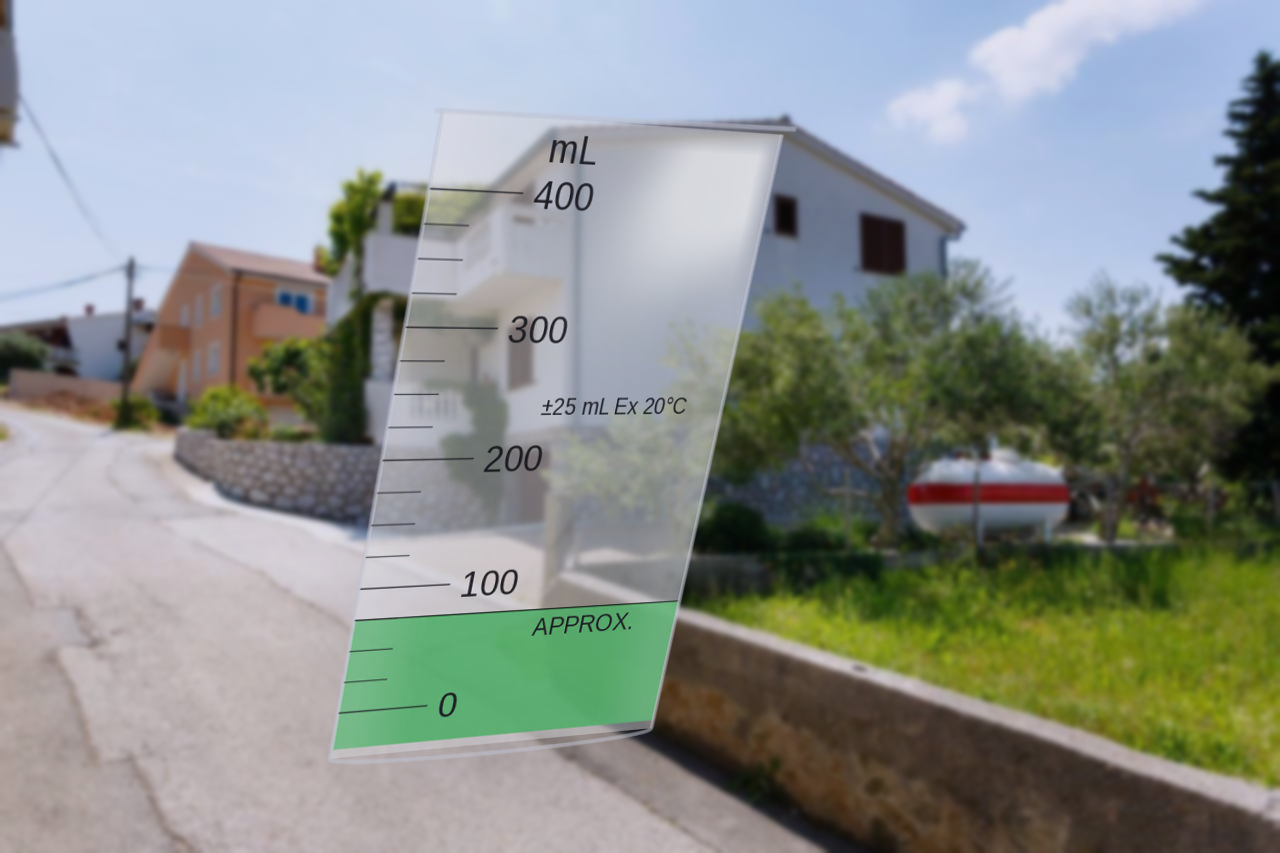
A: 75 mL
